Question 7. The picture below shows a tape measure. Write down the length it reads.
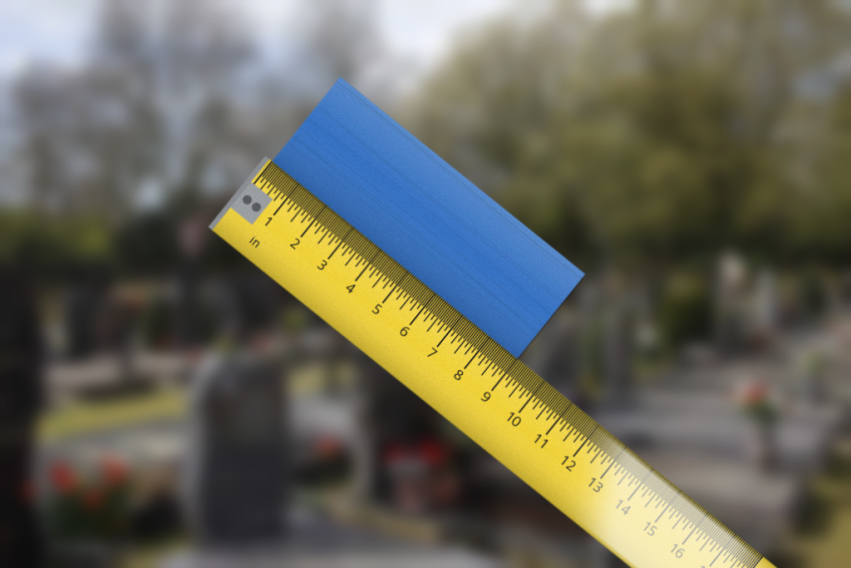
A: 9 in
